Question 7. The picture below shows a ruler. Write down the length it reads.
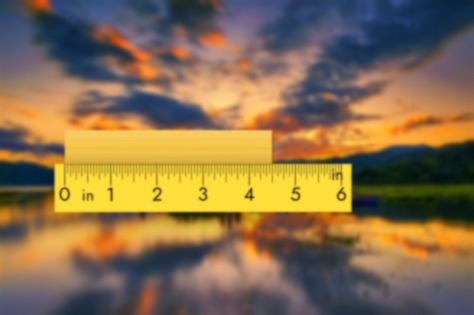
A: 4.5 in
